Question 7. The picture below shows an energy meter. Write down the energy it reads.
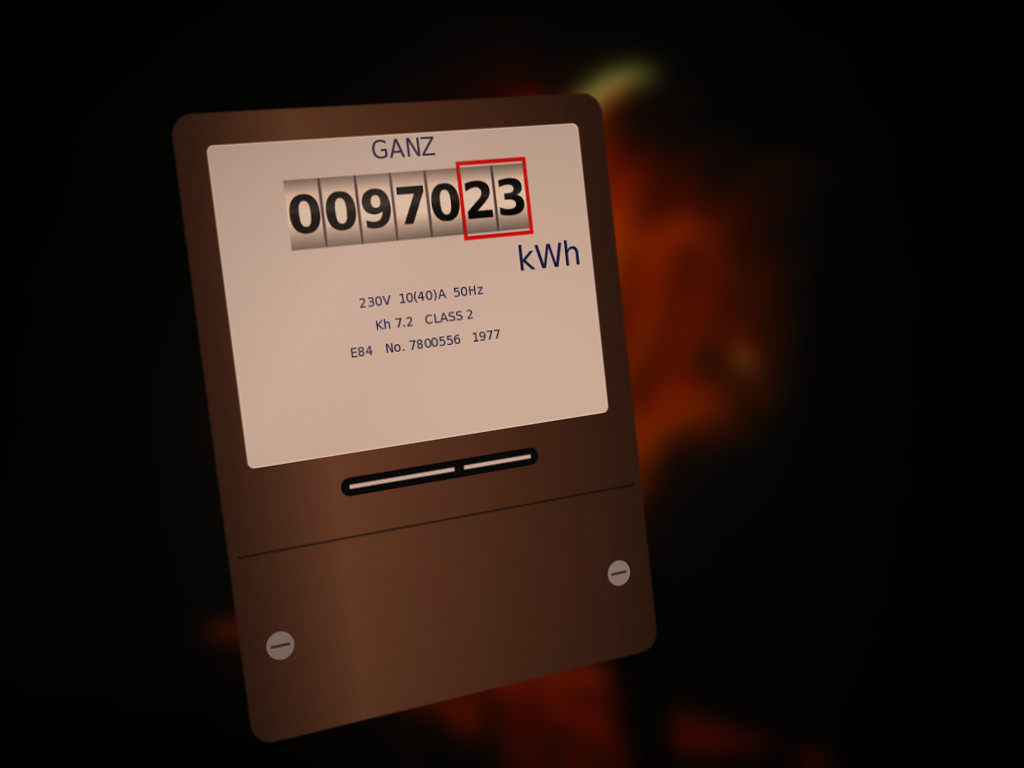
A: 970.23 kWh
